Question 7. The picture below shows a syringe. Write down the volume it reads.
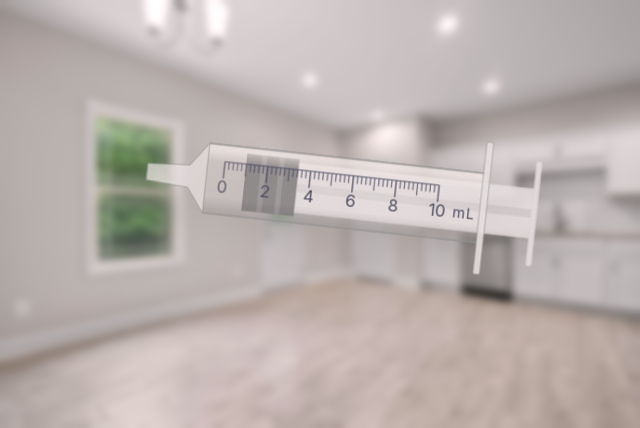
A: 1 mL
